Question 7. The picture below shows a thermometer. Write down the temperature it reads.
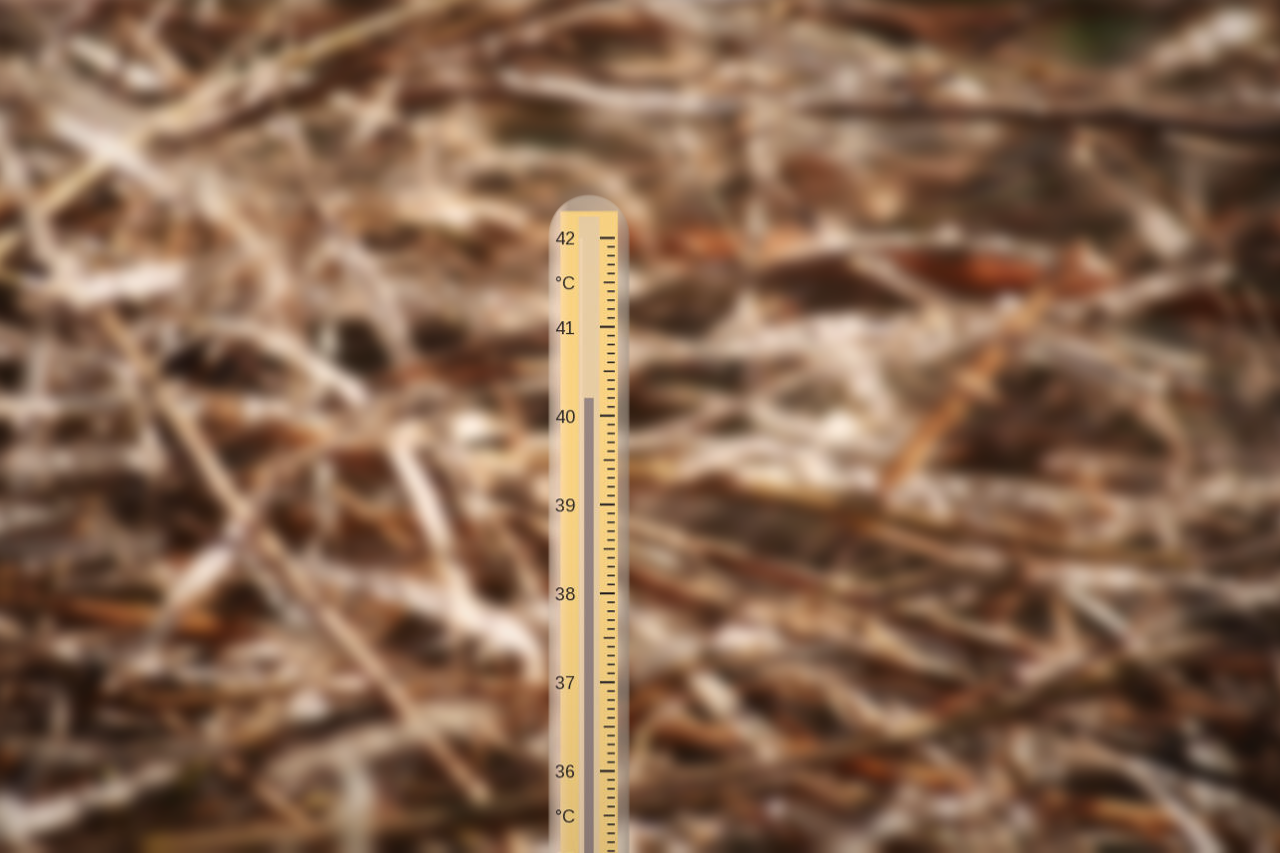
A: 40.2 °C
